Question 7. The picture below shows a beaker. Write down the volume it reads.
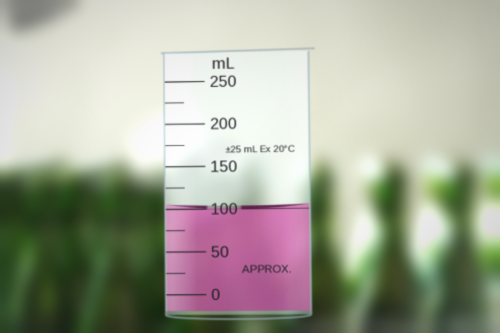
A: 100 mL
